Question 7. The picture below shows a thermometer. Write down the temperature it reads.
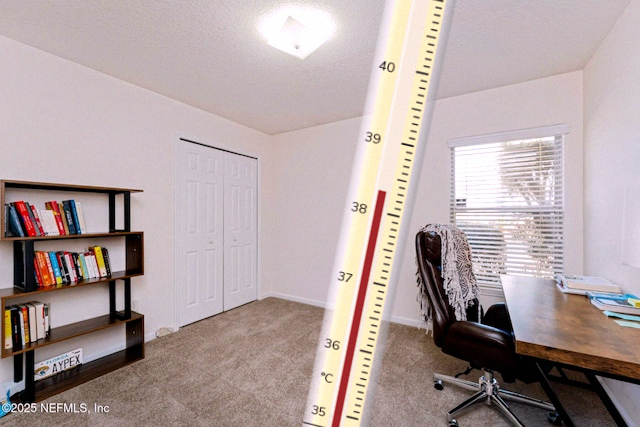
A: 38.3 °C
